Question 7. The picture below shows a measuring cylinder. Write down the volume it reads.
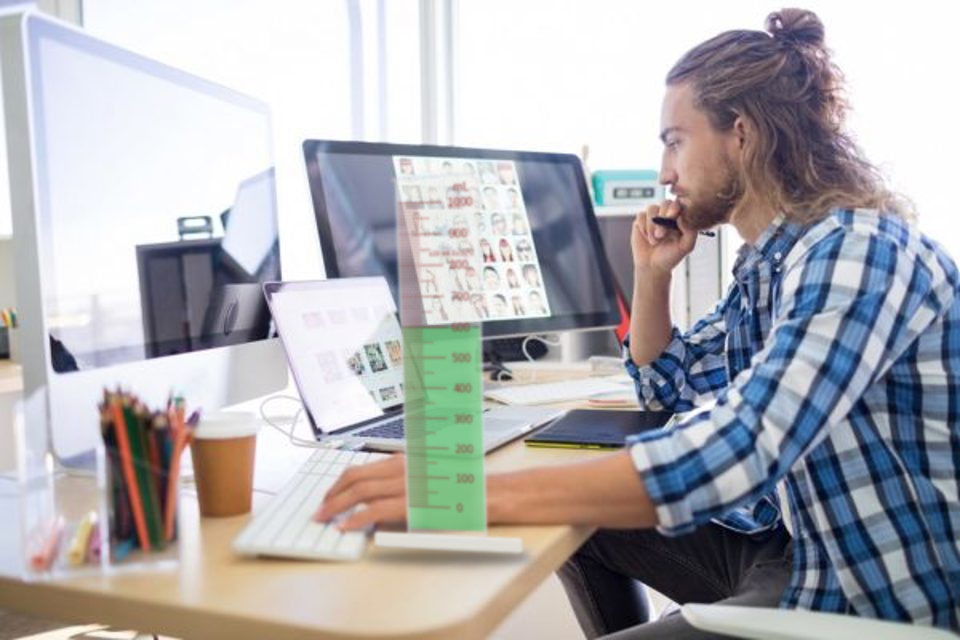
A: 600 mL
